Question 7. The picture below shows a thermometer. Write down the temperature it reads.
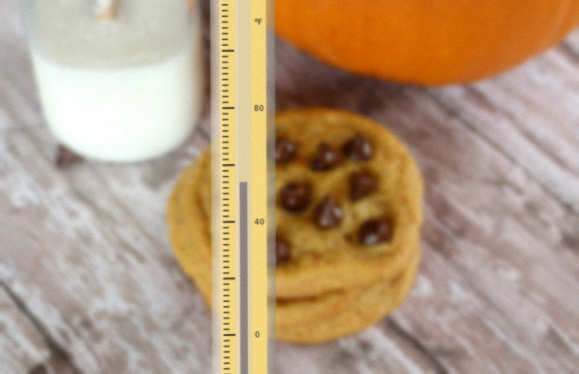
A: 54 °F
